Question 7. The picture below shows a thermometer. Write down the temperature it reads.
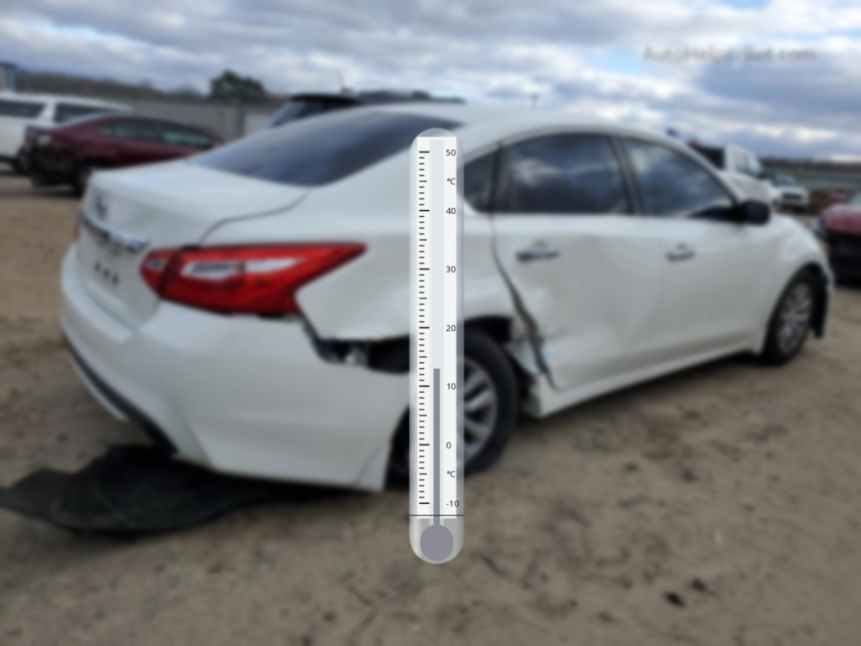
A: 13 °C
